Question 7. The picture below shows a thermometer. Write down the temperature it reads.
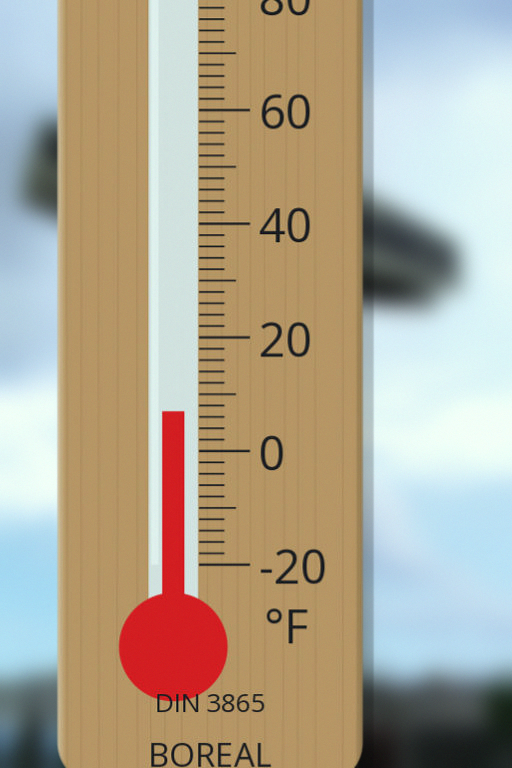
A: 7 °F
